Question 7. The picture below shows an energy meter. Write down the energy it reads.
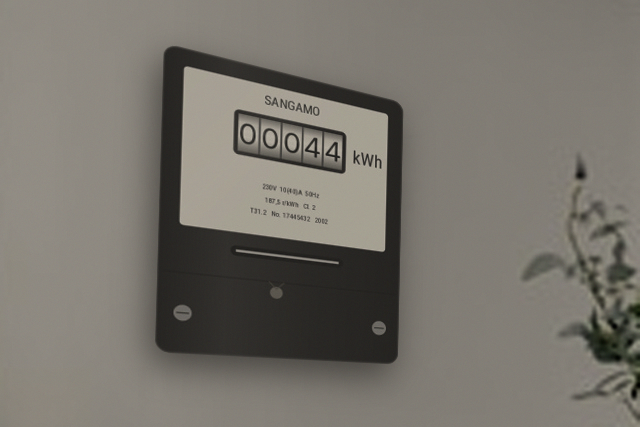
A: 44 kWh
